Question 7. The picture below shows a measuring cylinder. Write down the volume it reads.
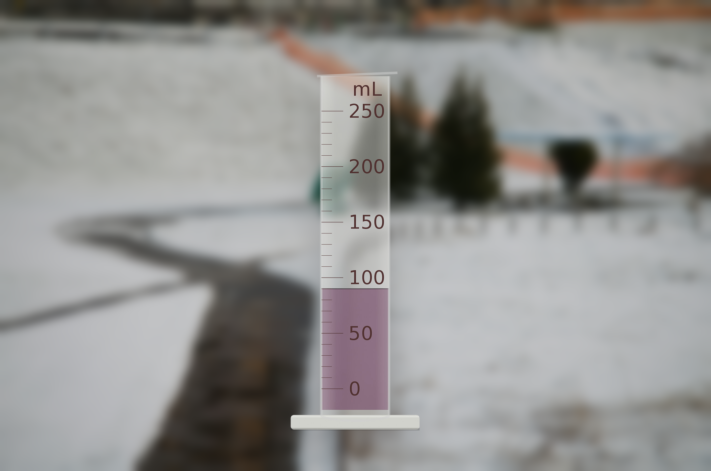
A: 90 mL
